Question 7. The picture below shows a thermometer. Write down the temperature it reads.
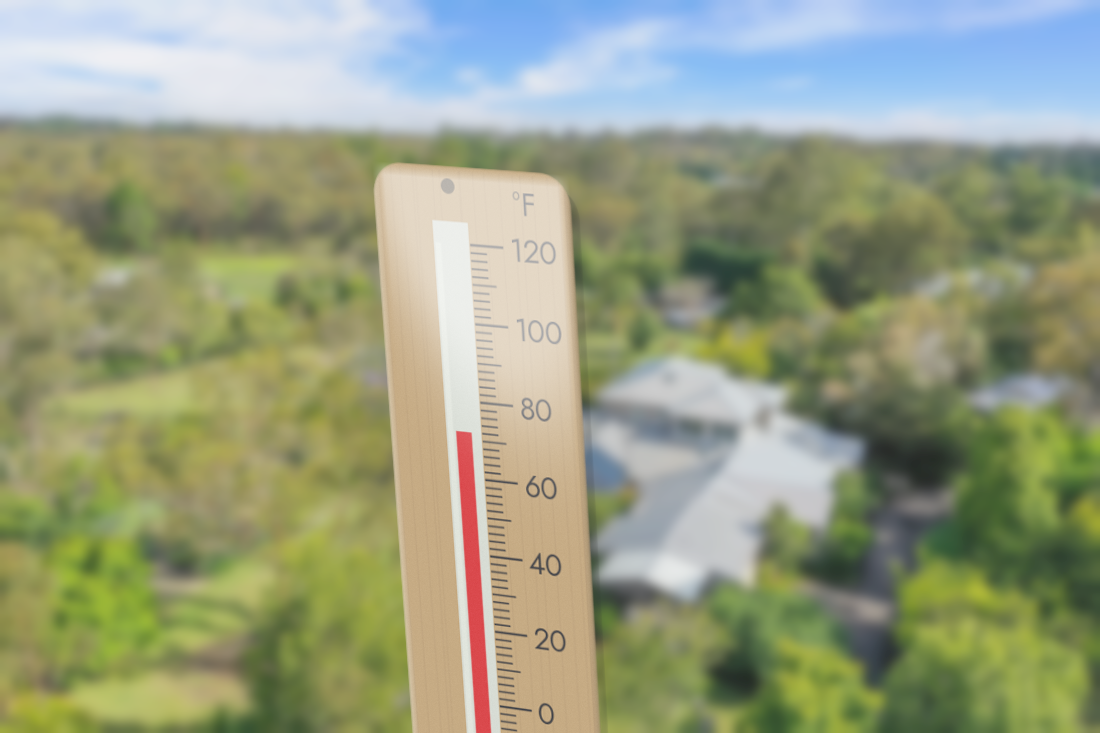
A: 72 °F
